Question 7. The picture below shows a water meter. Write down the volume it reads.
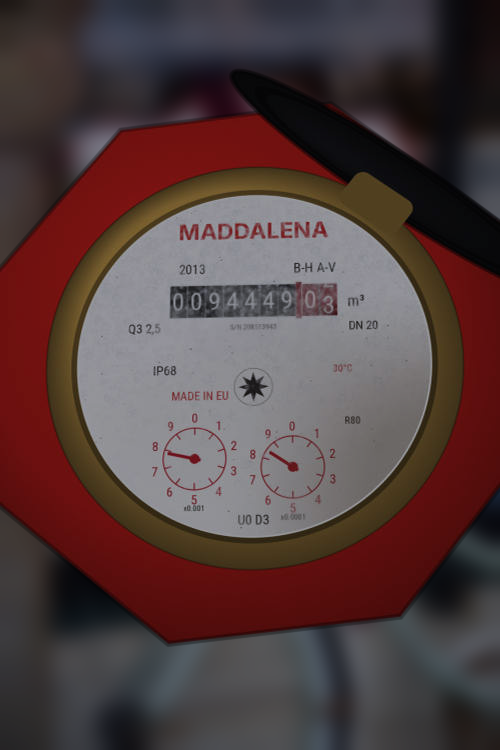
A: 94449.0278 m³
